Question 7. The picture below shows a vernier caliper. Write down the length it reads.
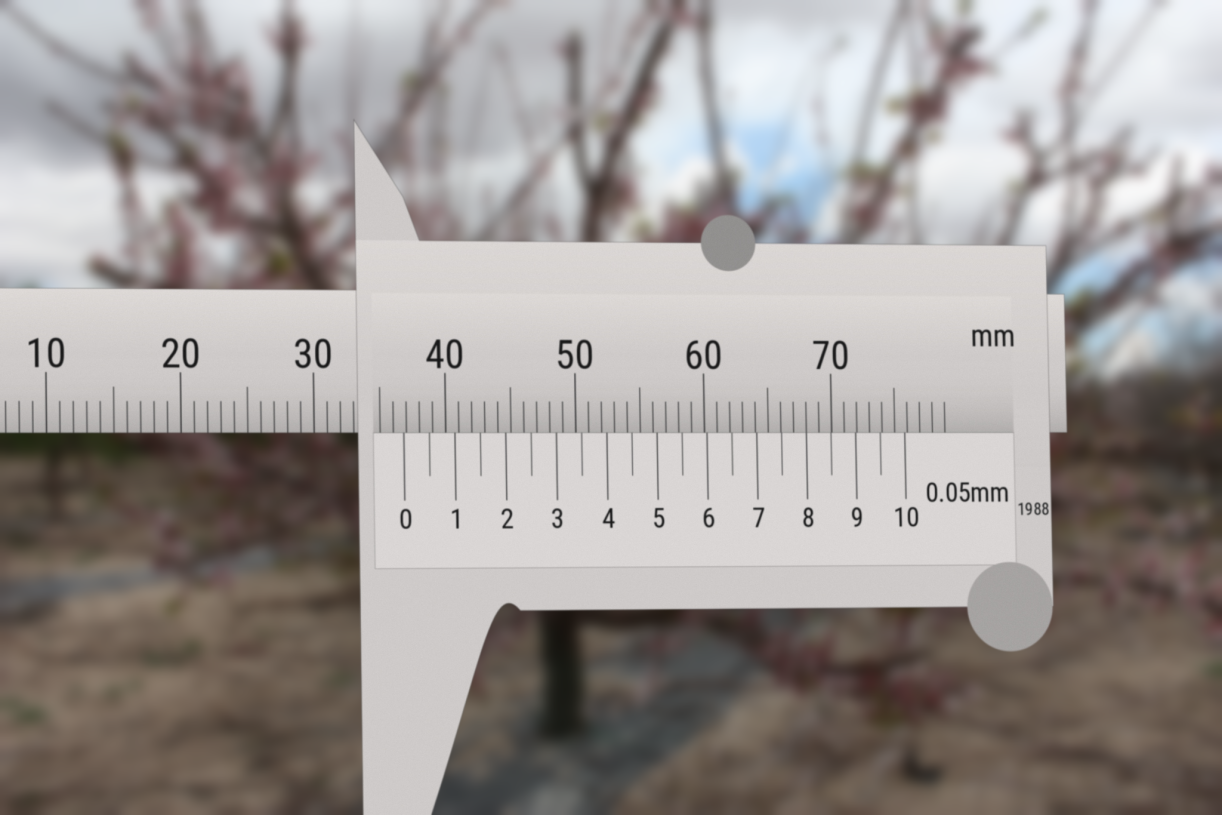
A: 36.8 mm
